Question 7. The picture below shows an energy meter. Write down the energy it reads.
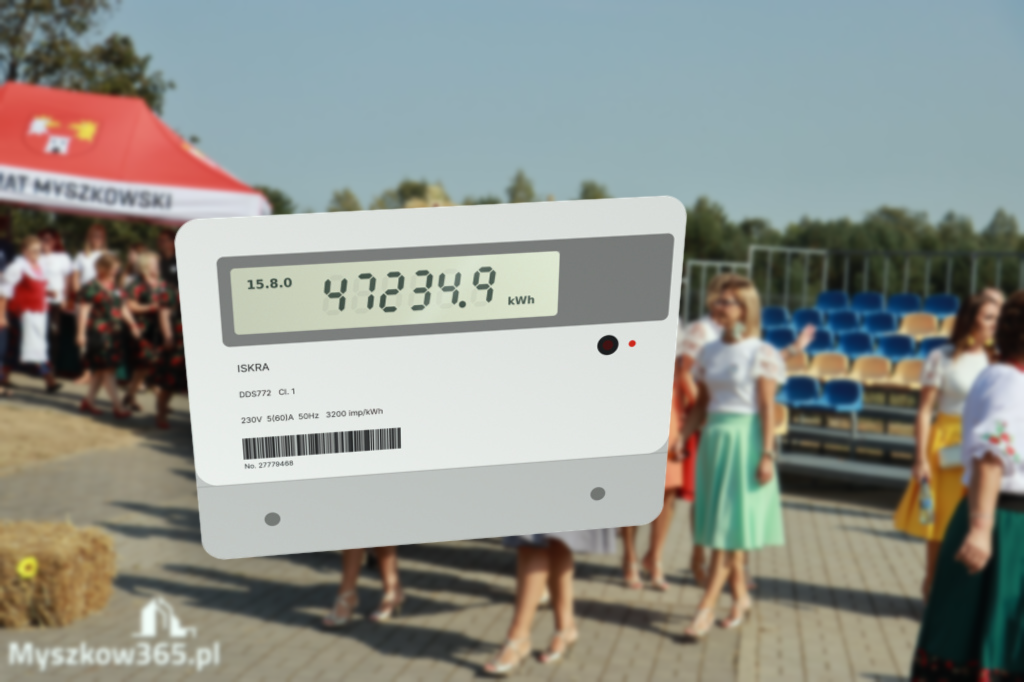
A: 47234.9 kWh
